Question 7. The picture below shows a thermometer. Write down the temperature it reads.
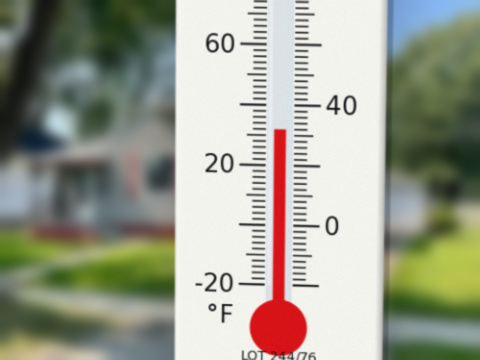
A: 32 °F
